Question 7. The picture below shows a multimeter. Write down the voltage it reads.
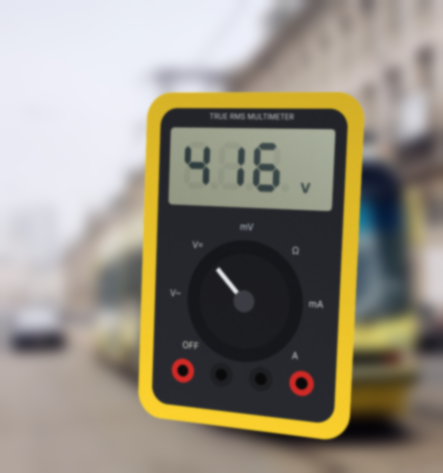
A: 416 V
